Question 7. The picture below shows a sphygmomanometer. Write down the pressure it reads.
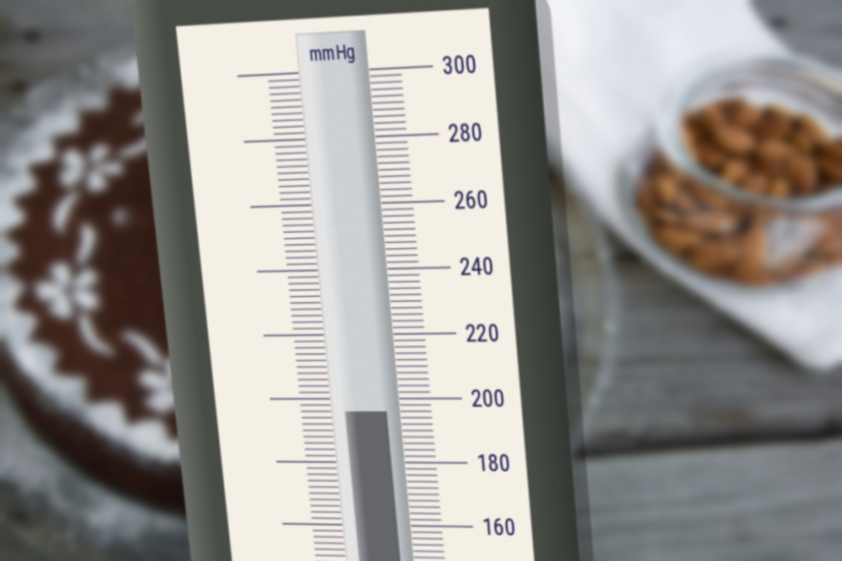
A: 196 mmHg
